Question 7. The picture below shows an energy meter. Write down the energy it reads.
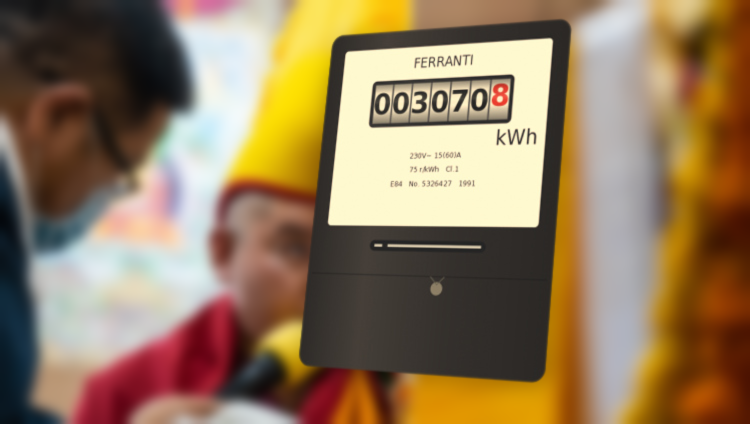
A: 3070.8 kWh
